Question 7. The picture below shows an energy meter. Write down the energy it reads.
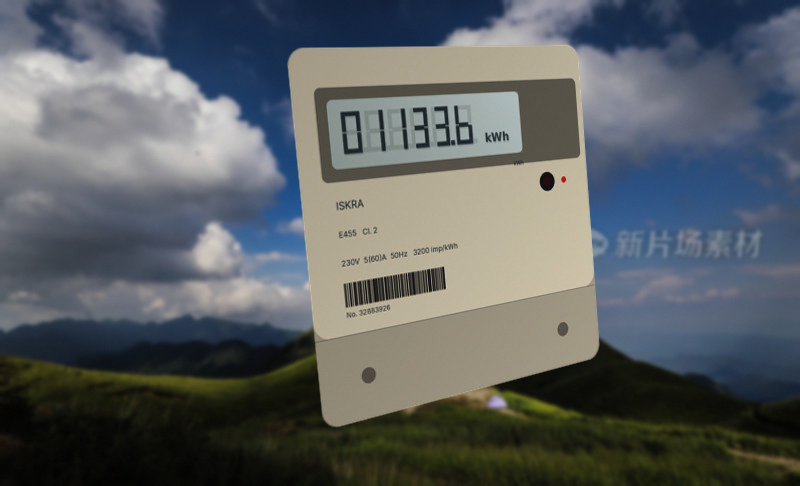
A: 1133.6 kWh
